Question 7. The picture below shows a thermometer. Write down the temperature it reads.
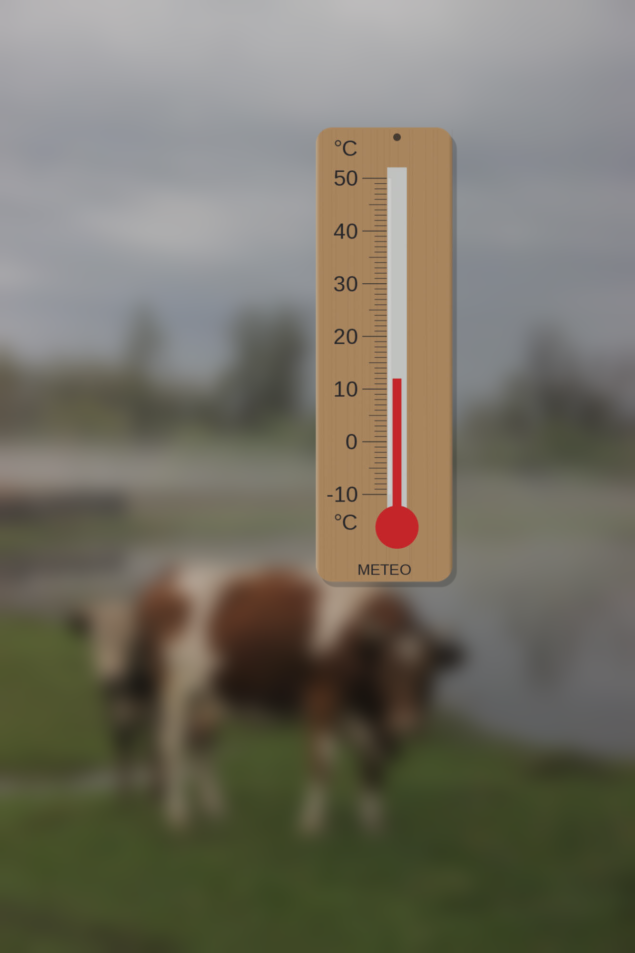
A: 12 °C
